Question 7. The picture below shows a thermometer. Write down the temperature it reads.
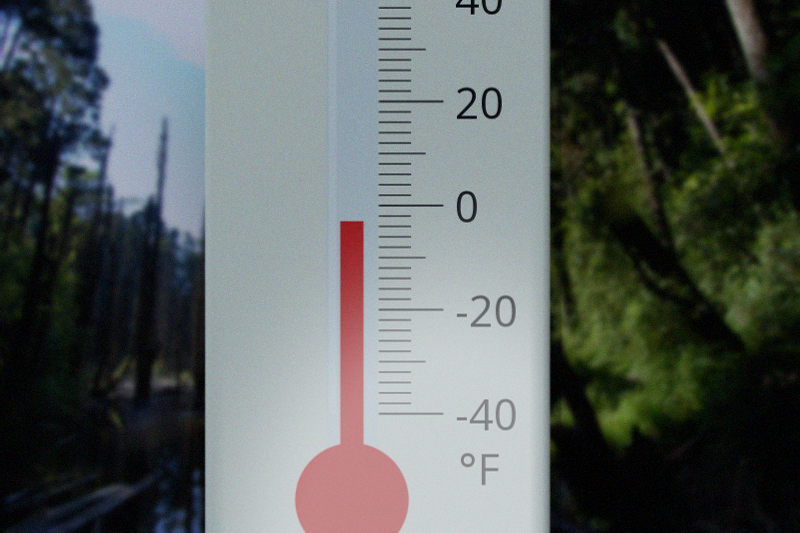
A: -3 °F
